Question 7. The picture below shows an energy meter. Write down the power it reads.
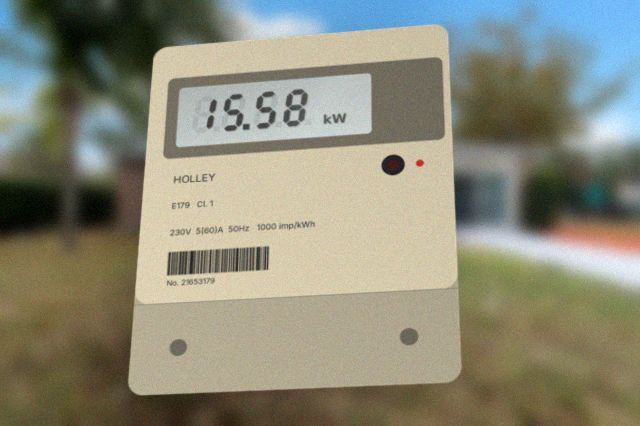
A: 15.58 kW
